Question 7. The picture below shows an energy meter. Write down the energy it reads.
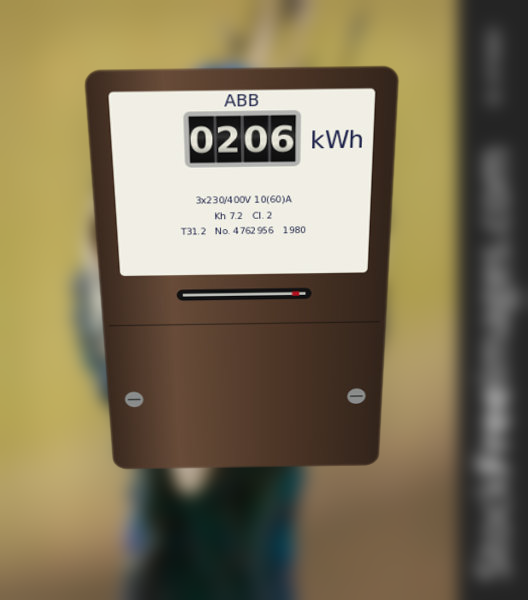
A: 206 kWh
